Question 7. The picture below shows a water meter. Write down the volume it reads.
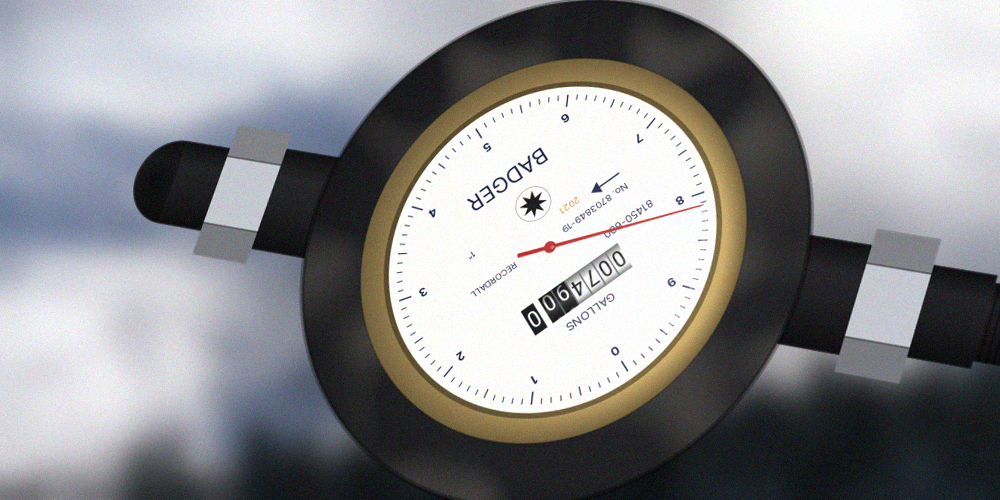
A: 74898.1 gal
